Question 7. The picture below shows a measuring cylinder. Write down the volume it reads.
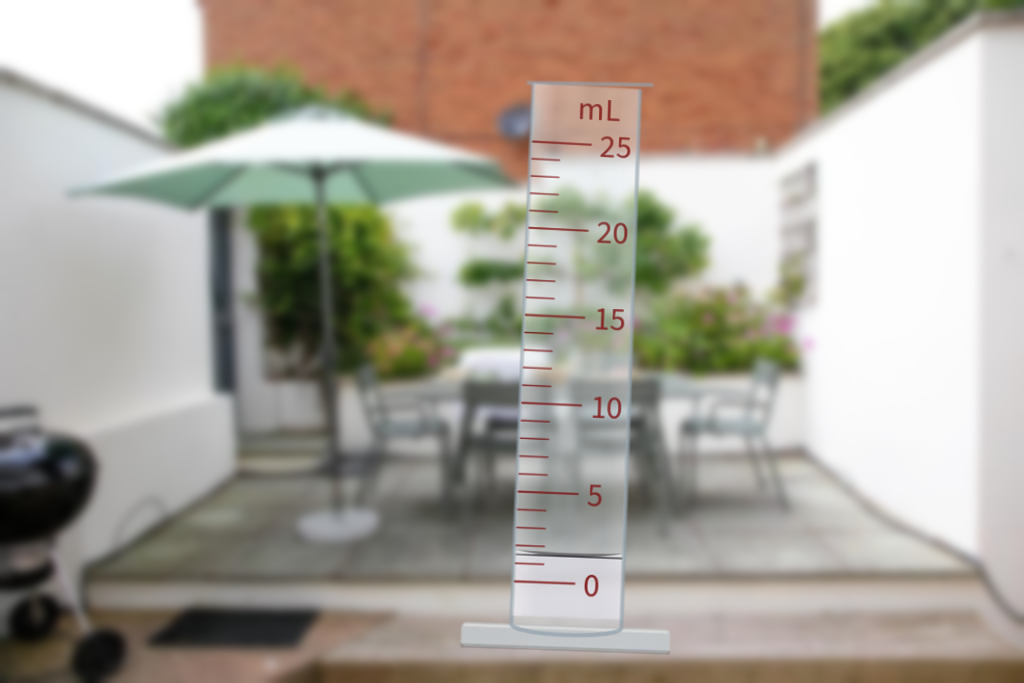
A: 1.5 mL
